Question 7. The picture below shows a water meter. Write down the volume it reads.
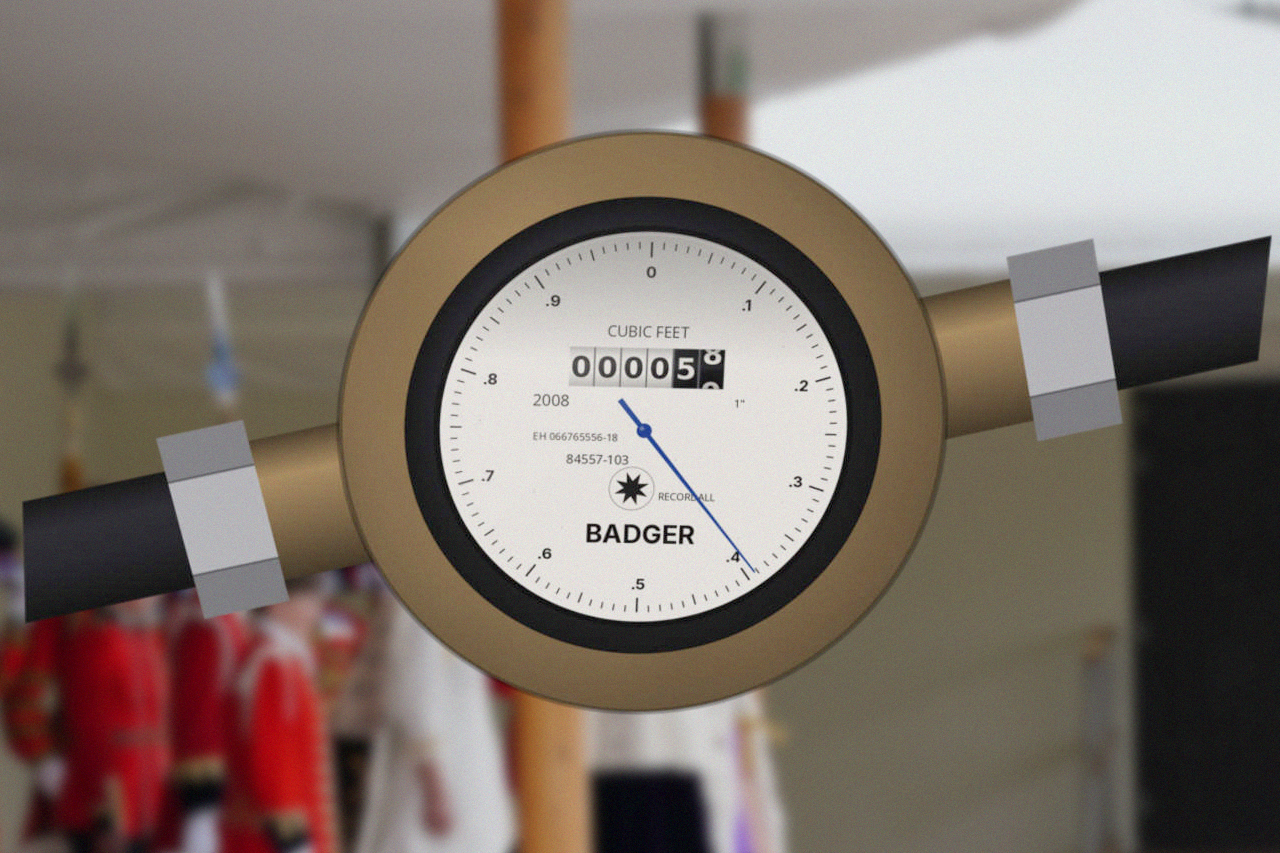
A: 58.39 ft³
